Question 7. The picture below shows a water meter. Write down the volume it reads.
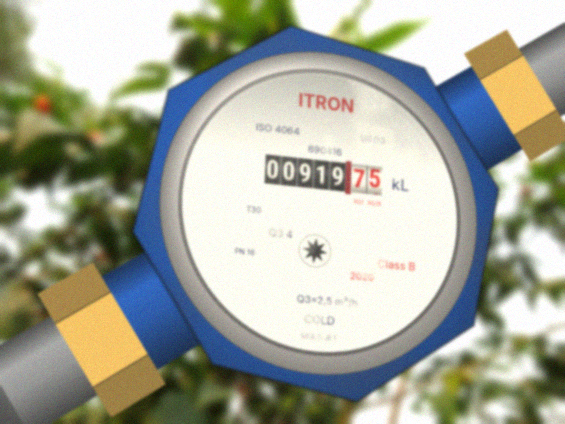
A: 919.75 kL
